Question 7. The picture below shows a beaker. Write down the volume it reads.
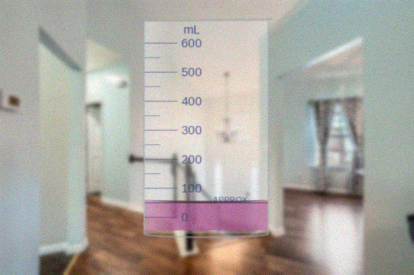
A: 50 mL
